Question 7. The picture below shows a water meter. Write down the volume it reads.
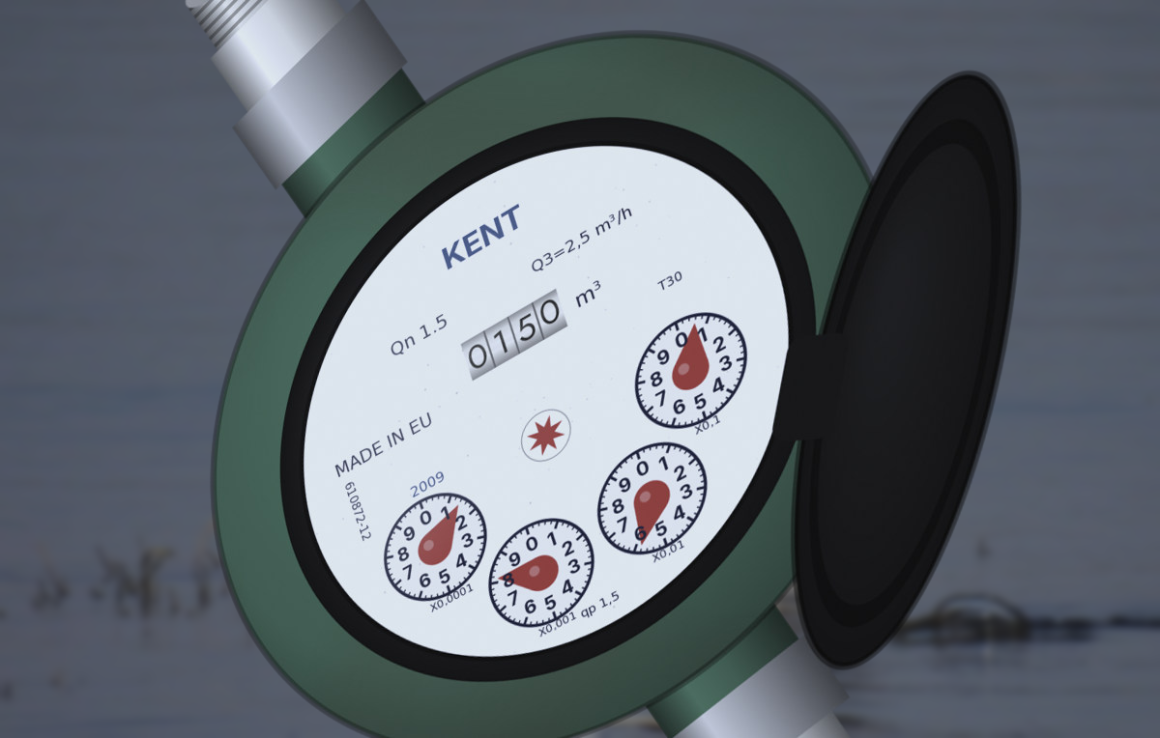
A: 150.0581 m³
